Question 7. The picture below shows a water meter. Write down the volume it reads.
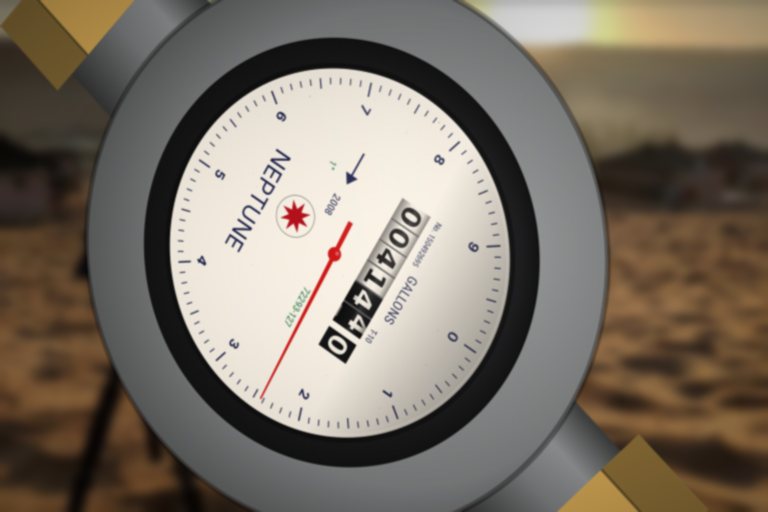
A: 41442.4 gal
